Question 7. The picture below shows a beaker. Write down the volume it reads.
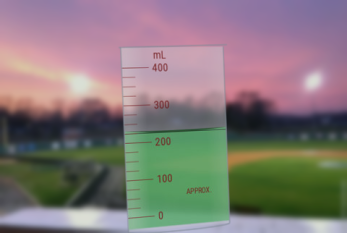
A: 225 mL
